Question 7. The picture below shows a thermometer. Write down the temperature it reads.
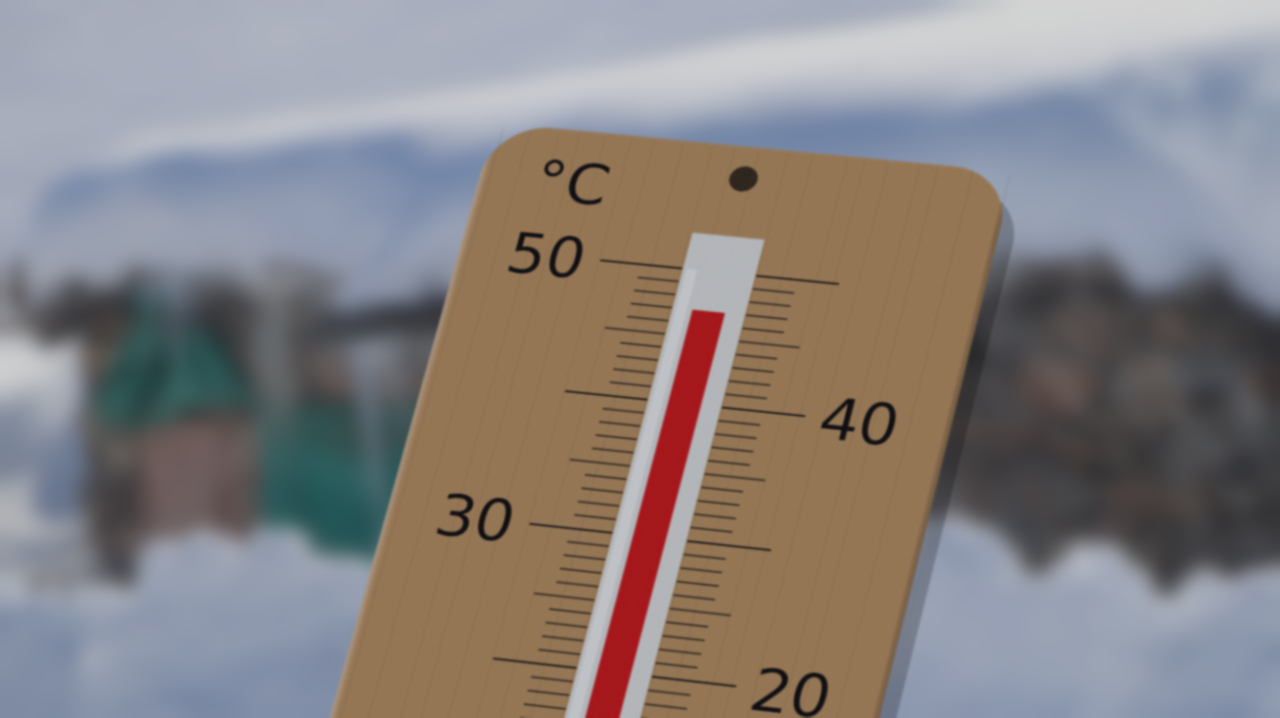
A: 47 °C
